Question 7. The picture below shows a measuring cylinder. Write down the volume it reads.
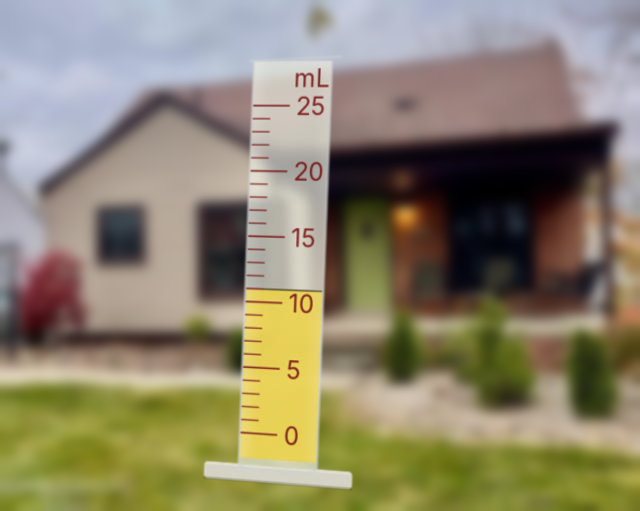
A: 11 mL
